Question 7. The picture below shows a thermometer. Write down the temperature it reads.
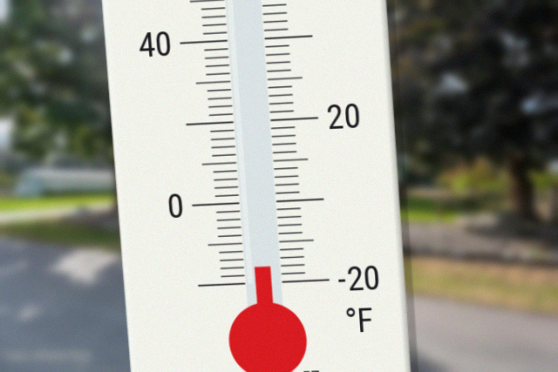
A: -16 °F
